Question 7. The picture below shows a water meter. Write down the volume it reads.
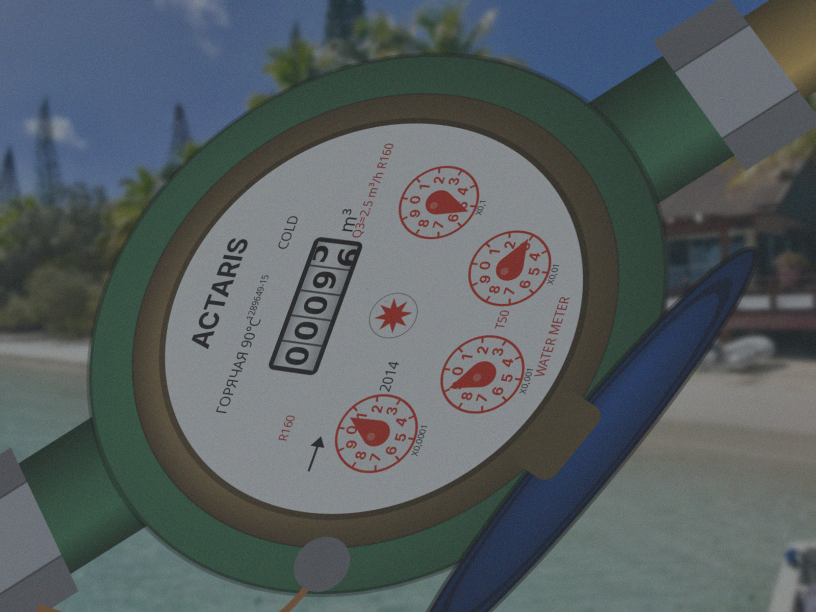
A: 95.5290 m³
